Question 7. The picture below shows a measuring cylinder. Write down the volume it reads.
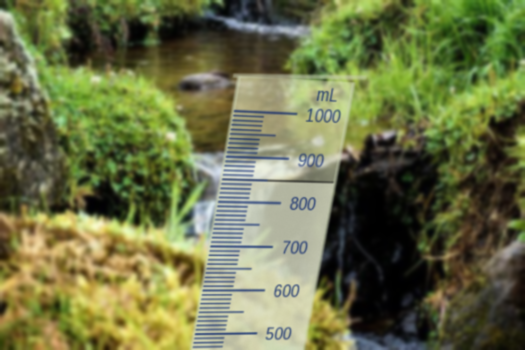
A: 850 mL
